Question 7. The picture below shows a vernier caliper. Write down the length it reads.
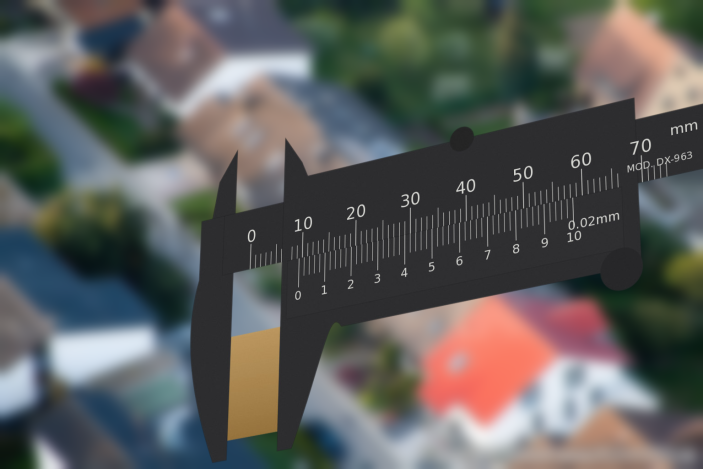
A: 9.4 mm
